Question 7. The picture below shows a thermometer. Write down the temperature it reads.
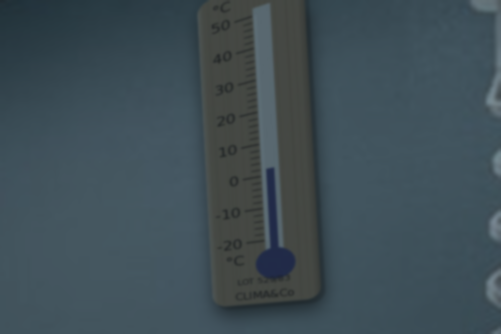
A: 2 °C
